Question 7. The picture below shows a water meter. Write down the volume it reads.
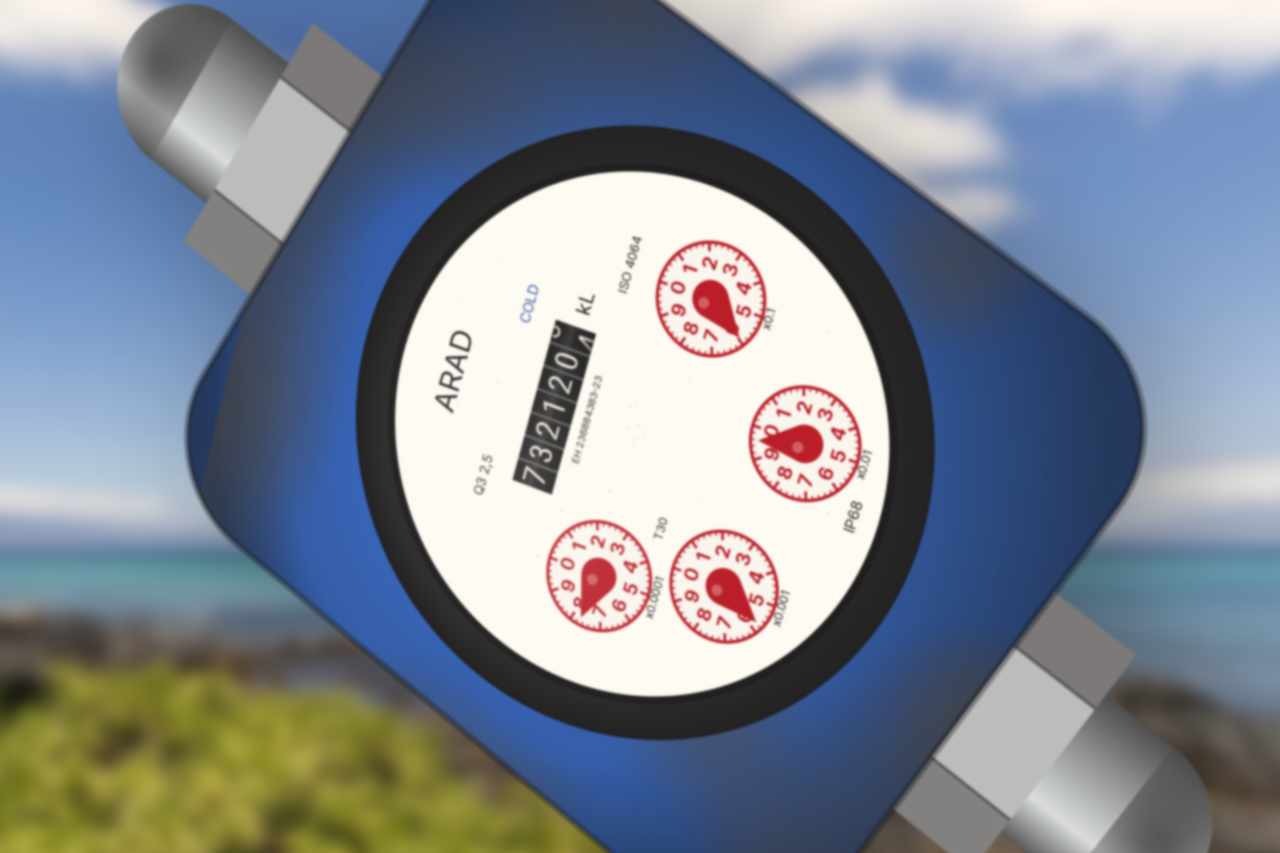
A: 7321203.5957 kL
